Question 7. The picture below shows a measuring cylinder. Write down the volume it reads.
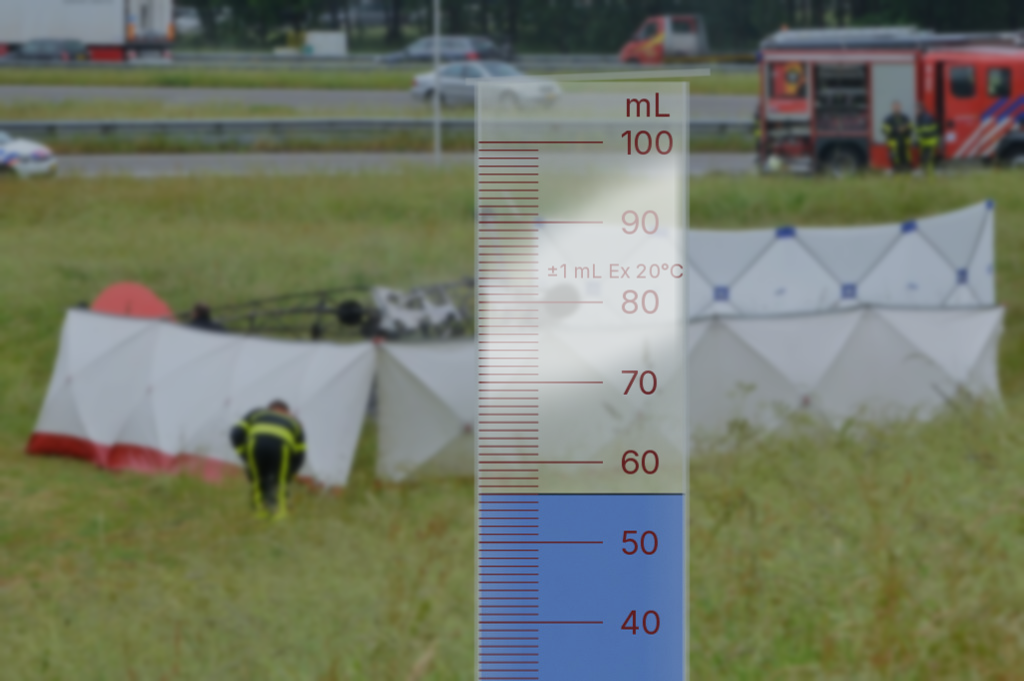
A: 56 mL
